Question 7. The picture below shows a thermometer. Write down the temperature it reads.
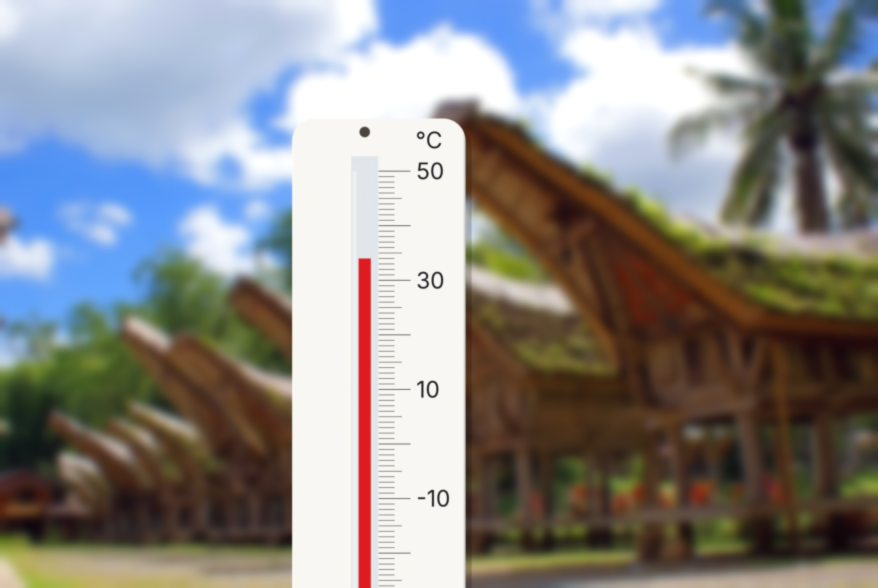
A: 34 °C
